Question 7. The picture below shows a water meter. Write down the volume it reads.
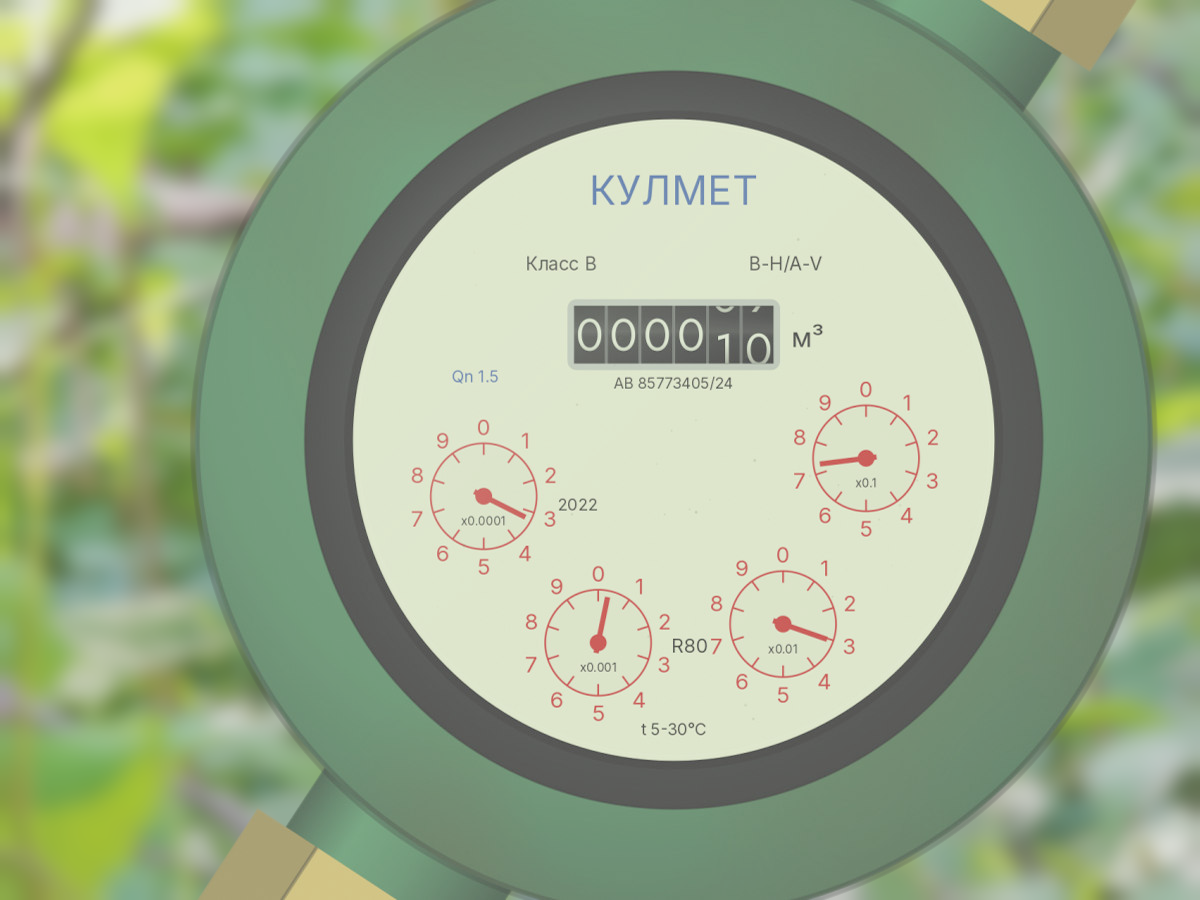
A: 9.7303 m³
